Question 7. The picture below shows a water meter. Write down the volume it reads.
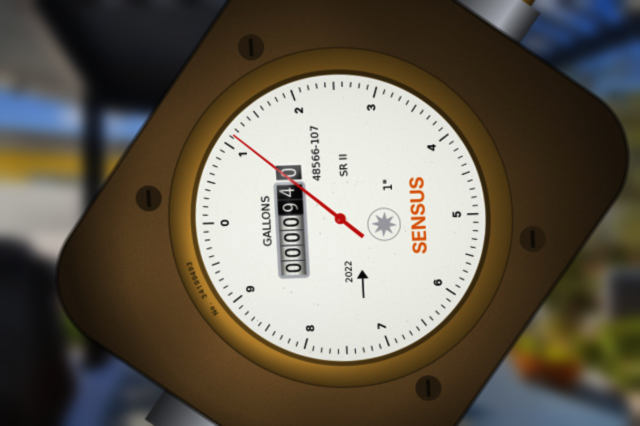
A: 941.1 gal
